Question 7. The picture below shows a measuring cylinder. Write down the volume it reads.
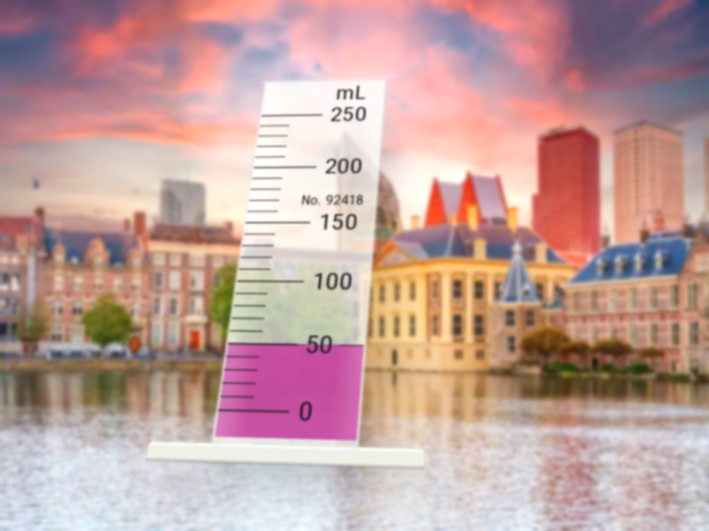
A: 50 mL
